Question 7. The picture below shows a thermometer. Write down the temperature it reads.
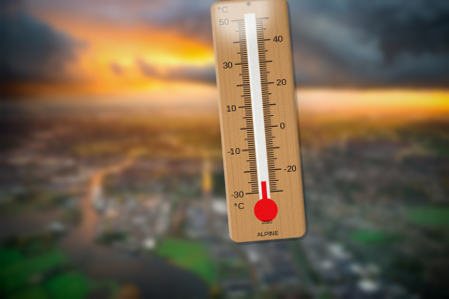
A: -25 °C
